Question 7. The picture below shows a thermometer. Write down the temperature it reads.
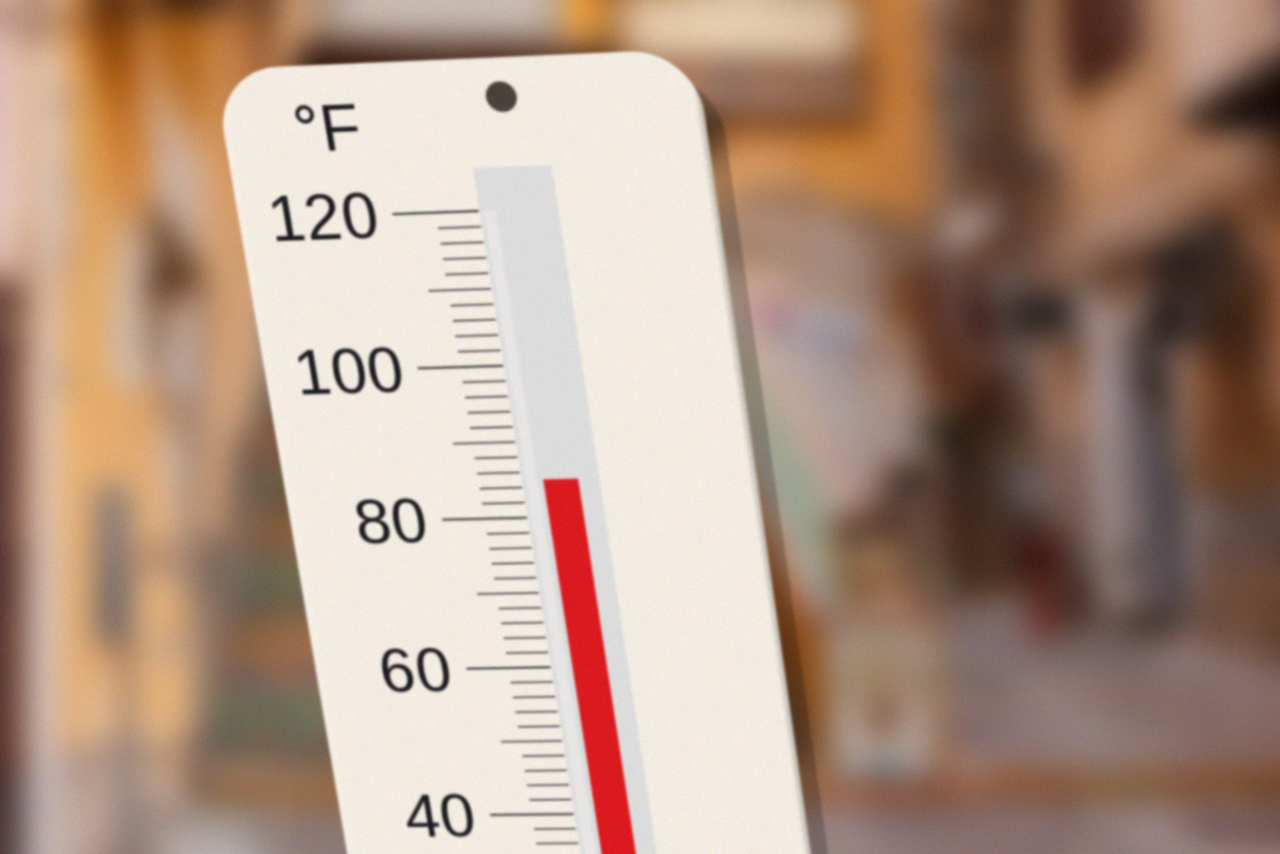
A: 85 °F
